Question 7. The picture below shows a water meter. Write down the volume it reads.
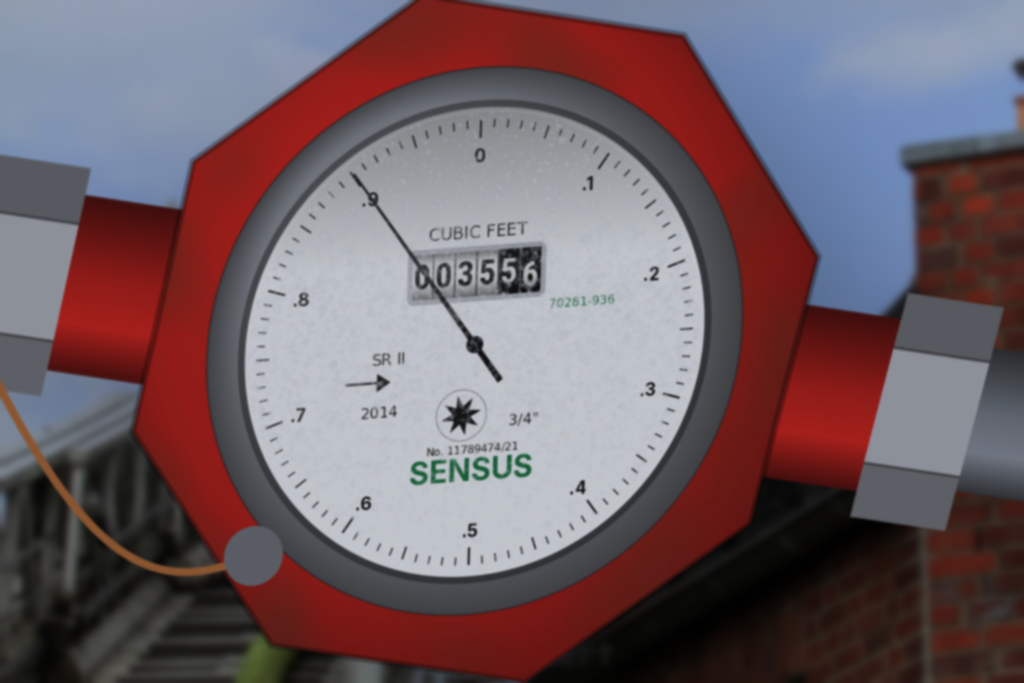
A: 3555.90 ft³
